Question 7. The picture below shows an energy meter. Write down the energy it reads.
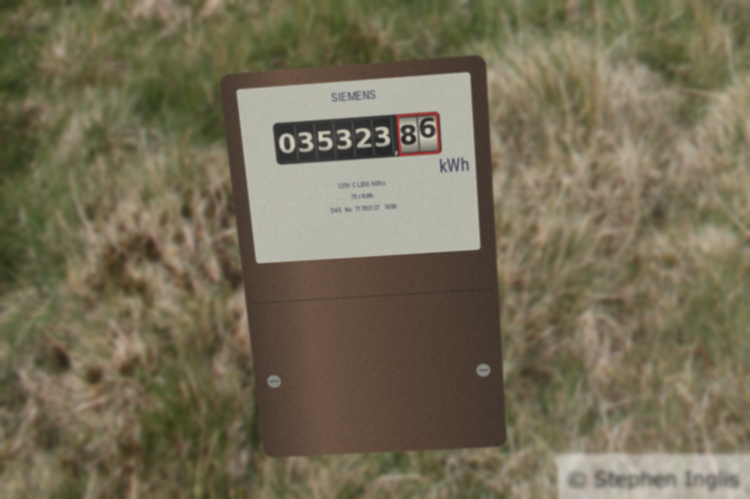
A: 35323.86 kWh
